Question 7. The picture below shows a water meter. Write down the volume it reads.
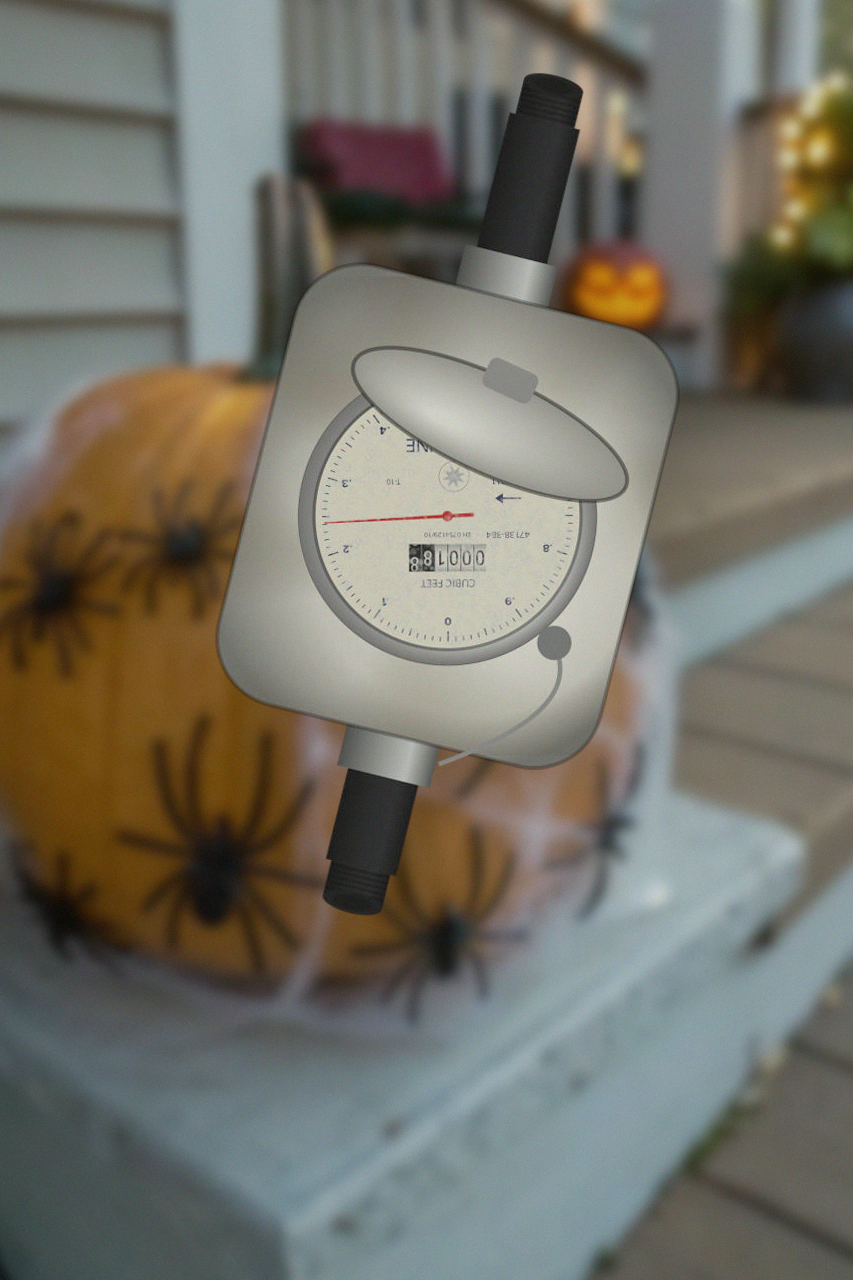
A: 188.24 ft³
